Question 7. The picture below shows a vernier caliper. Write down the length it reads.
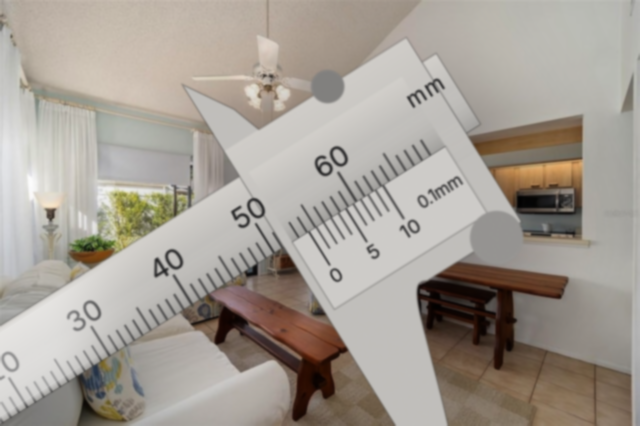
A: 54.2 mm
